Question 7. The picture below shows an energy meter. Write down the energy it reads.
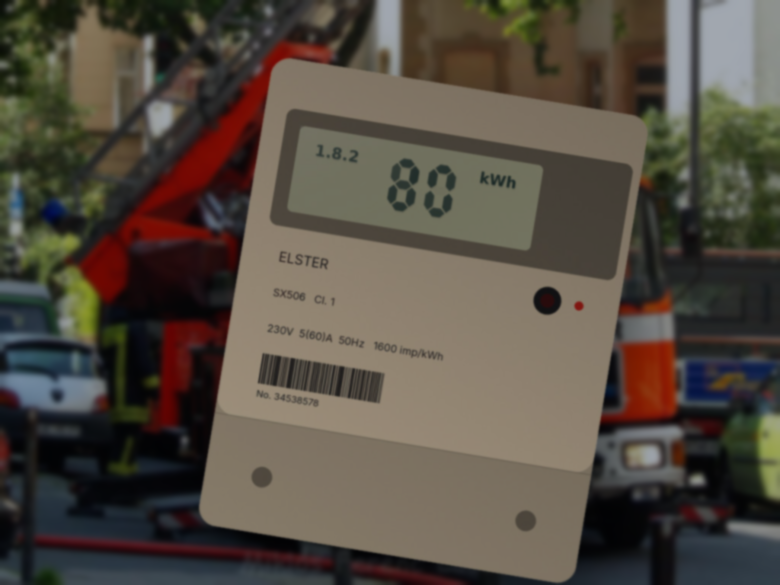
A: 80 kWh
